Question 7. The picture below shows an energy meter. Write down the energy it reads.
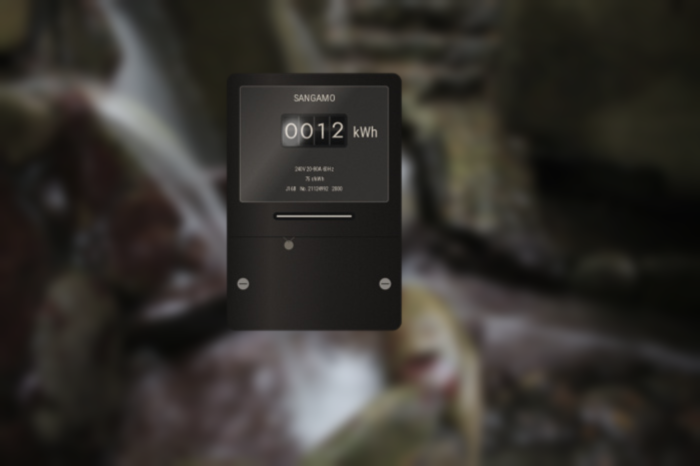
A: 12 kWh
